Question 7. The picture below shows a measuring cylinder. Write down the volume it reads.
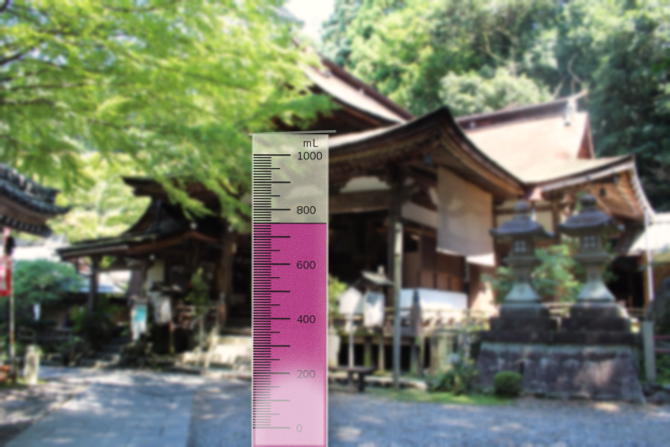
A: 750 mL
